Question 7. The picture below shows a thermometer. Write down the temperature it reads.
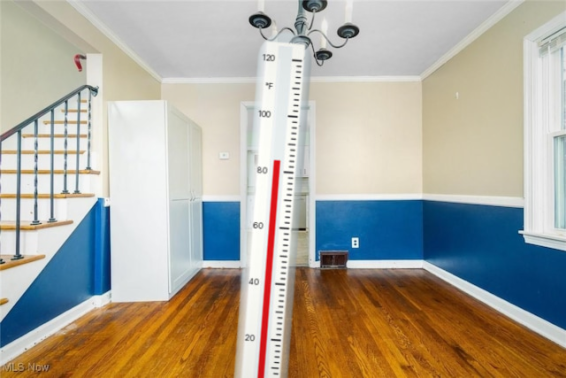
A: 84 °F
